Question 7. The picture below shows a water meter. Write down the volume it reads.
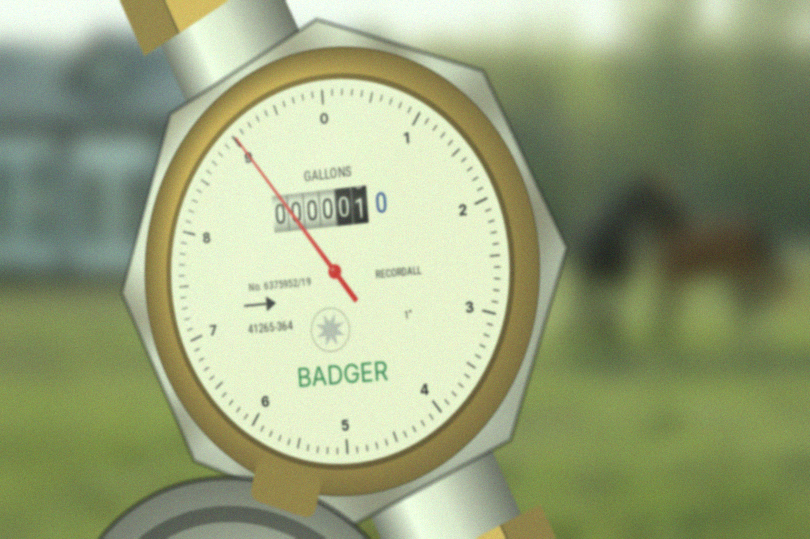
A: 9.0 gal
